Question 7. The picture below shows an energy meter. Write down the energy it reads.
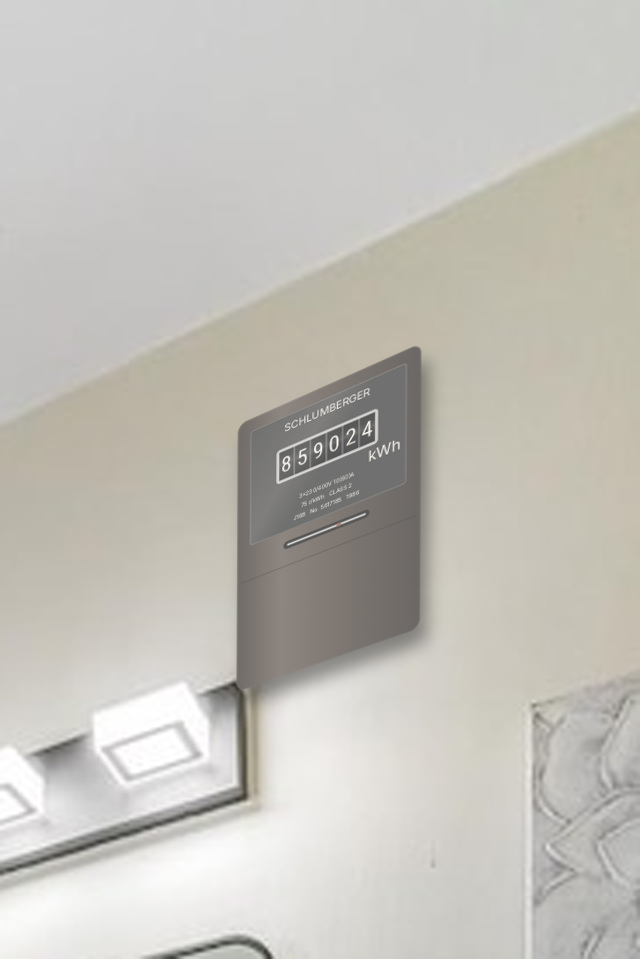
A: 859024 kWh
